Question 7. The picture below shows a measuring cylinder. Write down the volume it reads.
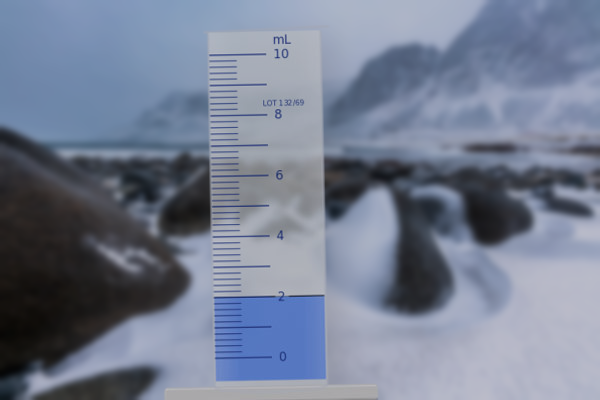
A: 2 mL
